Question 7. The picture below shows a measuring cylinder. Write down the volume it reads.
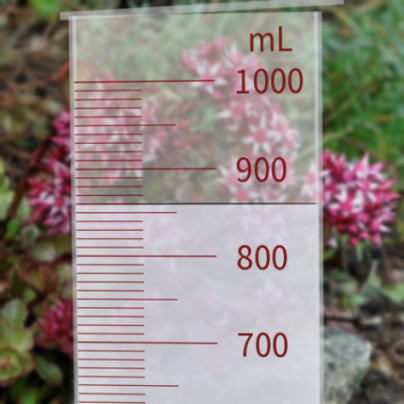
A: 860 mL
